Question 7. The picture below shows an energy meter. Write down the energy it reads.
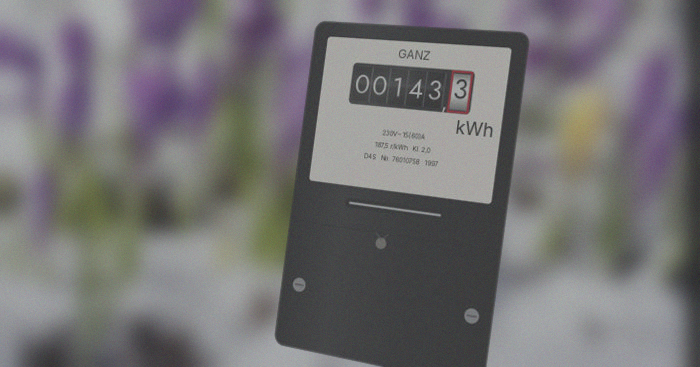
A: 143.3 kWh
